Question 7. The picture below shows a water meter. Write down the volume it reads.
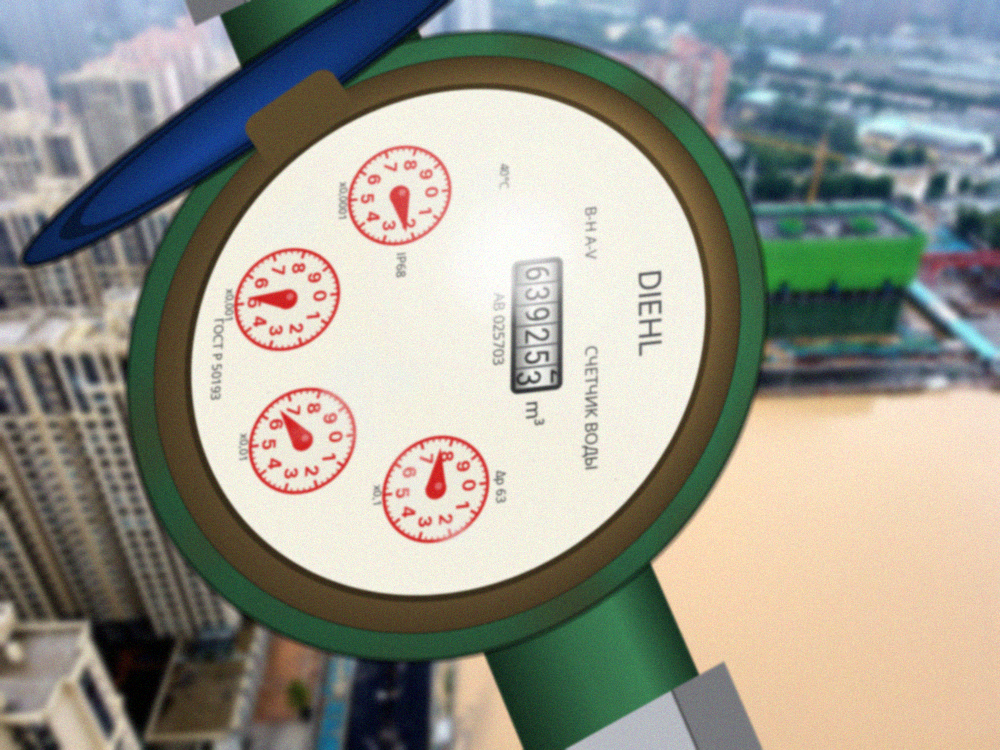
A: 639252.7652 m³
